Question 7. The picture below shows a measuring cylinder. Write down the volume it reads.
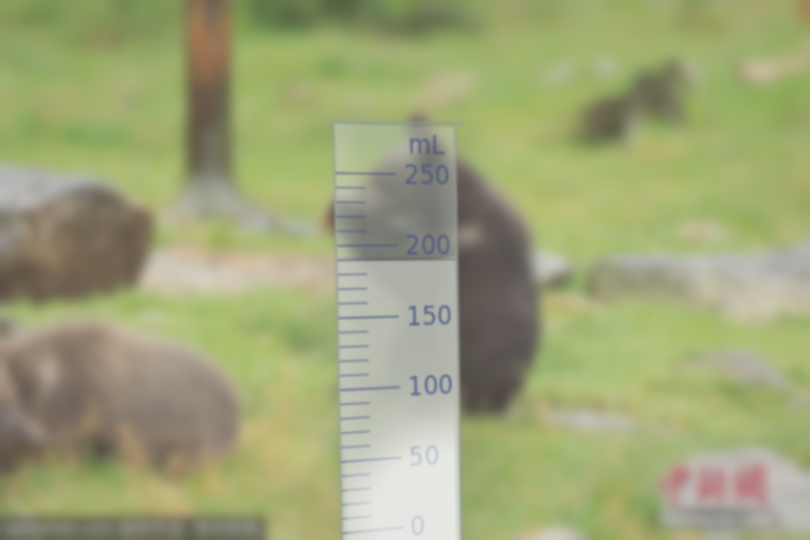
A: 190 mL
